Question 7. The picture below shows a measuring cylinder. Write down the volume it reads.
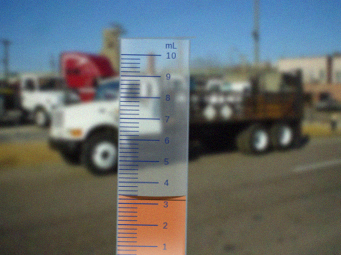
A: 3.2 mL
